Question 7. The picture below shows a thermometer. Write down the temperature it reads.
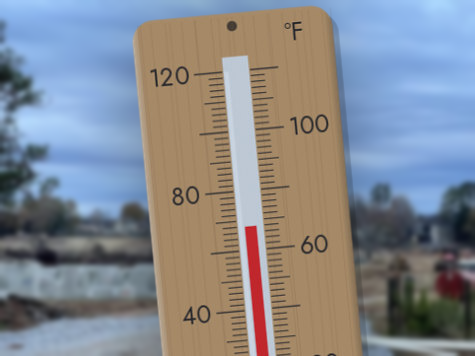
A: 68 °F
